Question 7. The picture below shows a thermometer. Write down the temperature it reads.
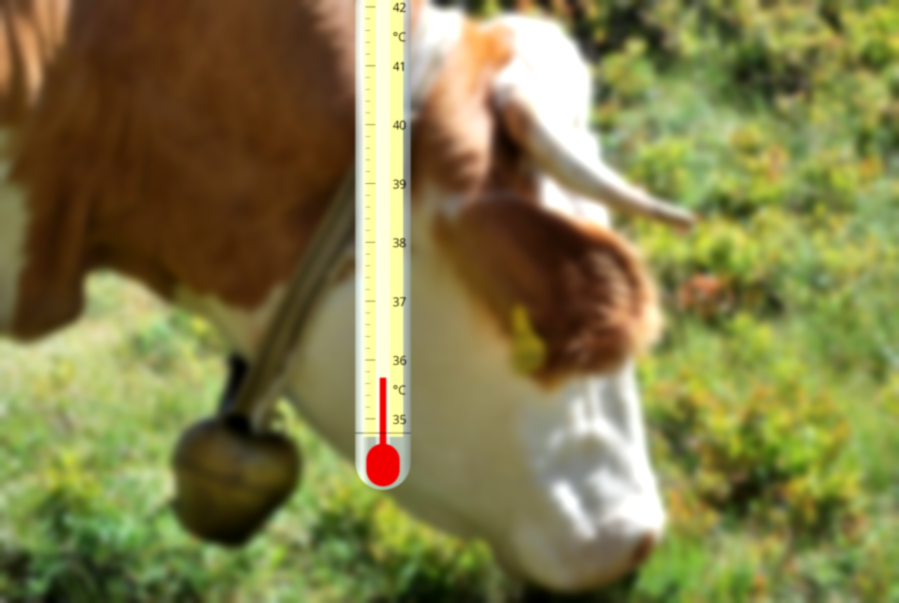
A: 35.7 °C
